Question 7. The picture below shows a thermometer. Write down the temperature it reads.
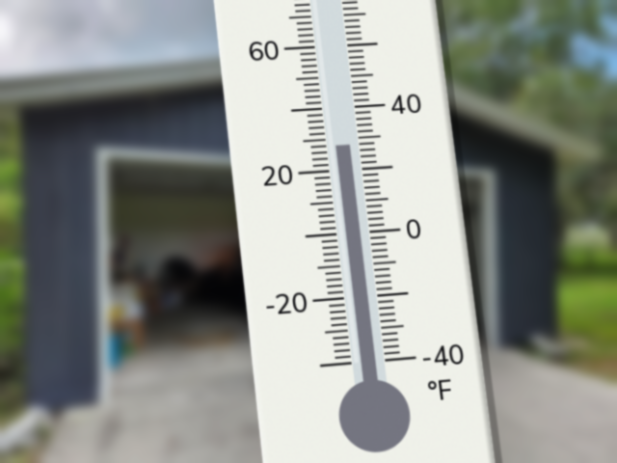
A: 28 °F
